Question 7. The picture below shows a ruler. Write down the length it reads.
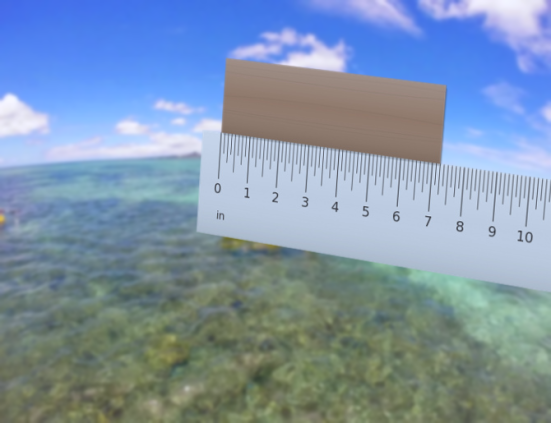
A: 7.25 in
